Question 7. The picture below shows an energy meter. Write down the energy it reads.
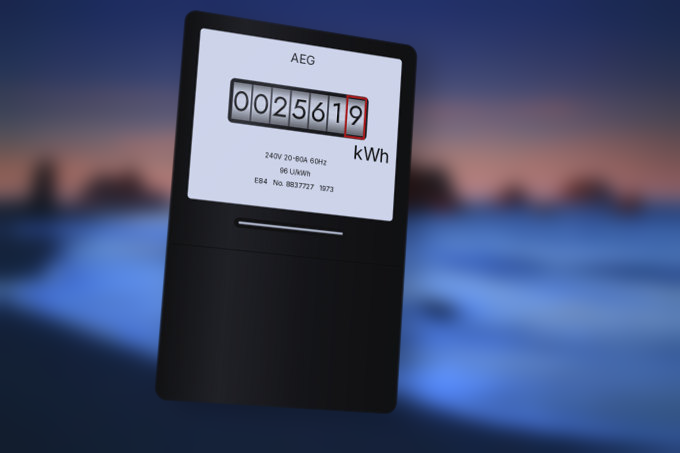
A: 2561.9 kWh
